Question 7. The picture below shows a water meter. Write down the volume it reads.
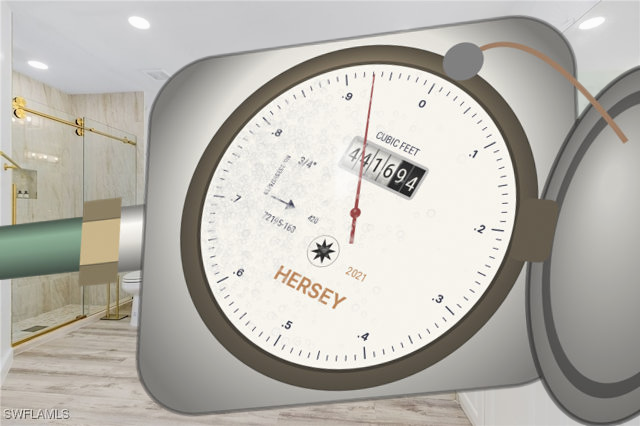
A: 441693.93 ft³
